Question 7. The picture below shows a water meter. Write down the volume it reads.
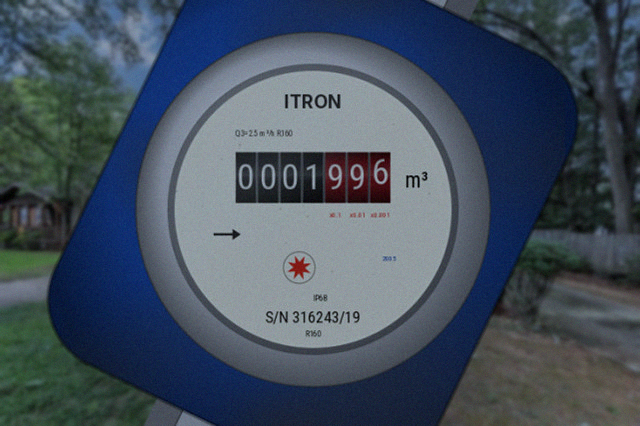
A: 1.996 m³
